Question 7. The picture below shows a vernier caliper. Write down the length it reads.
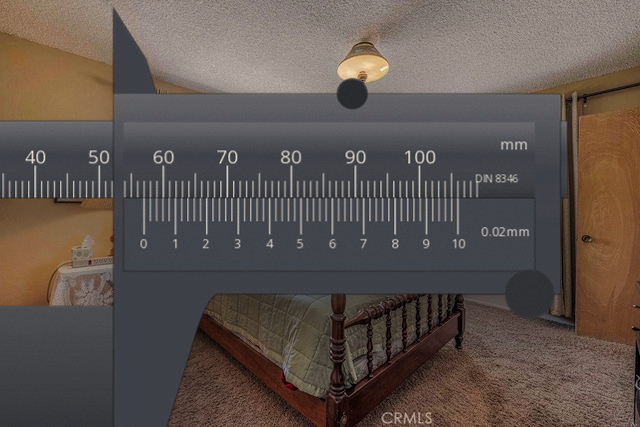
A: 57.0 mm
